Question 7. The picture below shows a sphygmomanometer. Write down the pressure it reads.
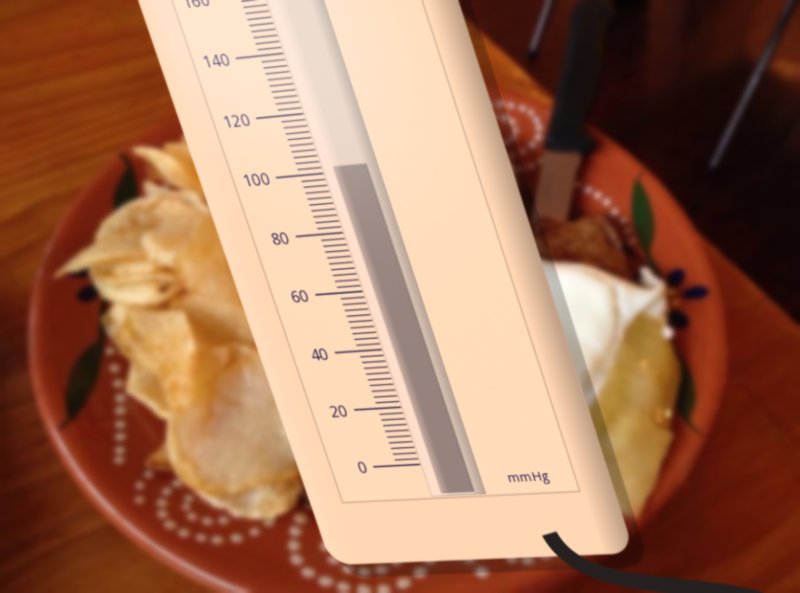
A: 102 mmHg
